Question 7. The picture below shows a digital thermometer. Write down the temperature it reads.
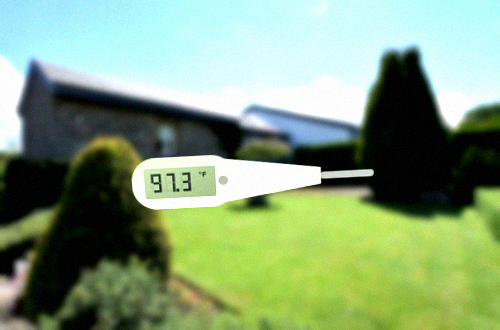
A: 97.3 °F
